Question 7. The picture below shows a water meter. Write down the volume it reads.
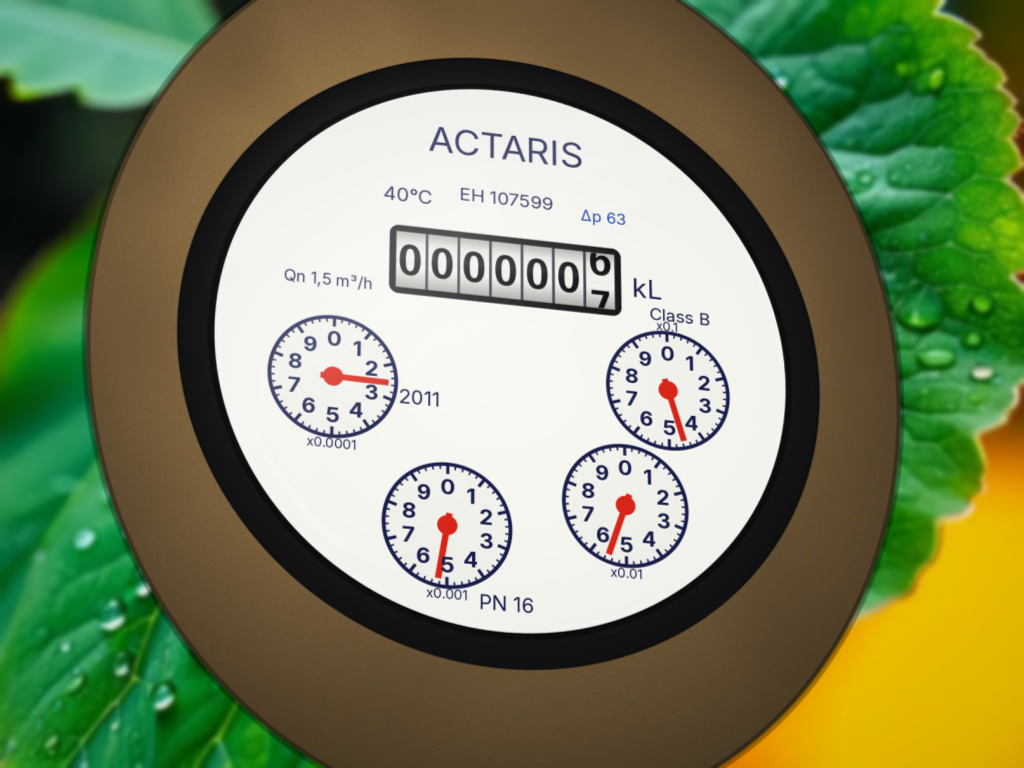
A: 6.4552 kL
